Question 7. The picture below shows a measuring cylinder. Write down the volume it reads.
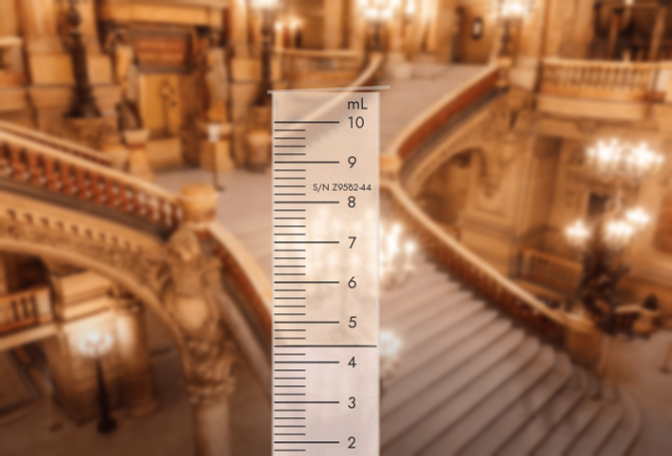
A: 4.4 mL
